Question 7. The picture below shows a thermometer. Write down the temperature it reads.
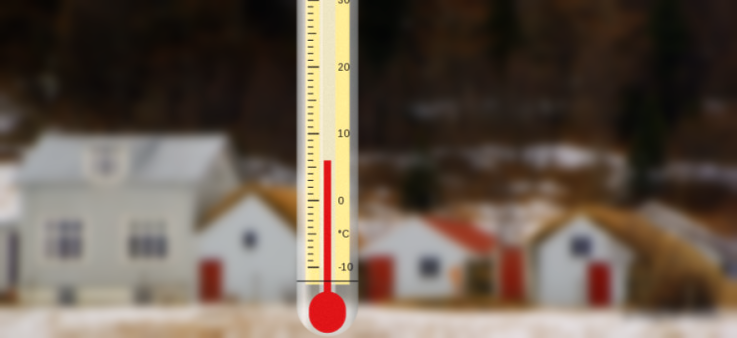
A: 6 °C
